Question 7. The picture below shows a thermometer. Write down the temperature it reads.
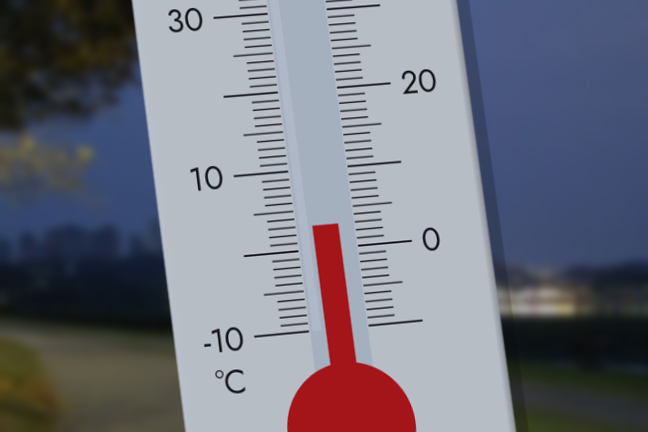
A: 3 °C
